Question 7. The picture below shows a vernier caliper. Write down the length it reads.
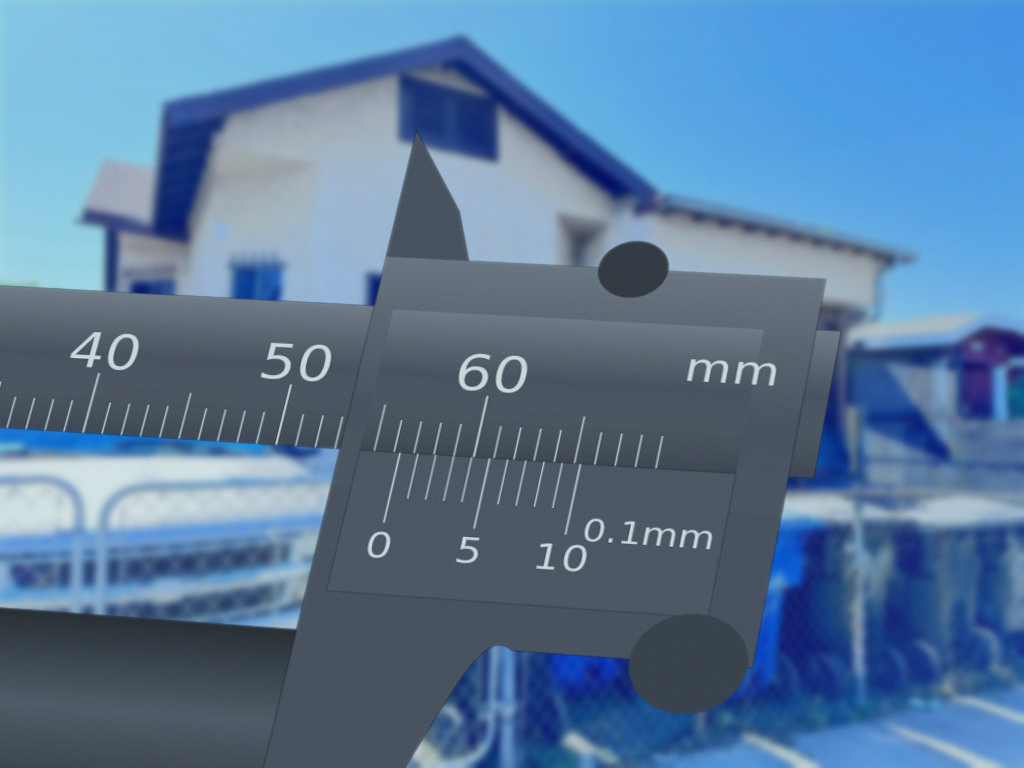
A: 56.3 mm
